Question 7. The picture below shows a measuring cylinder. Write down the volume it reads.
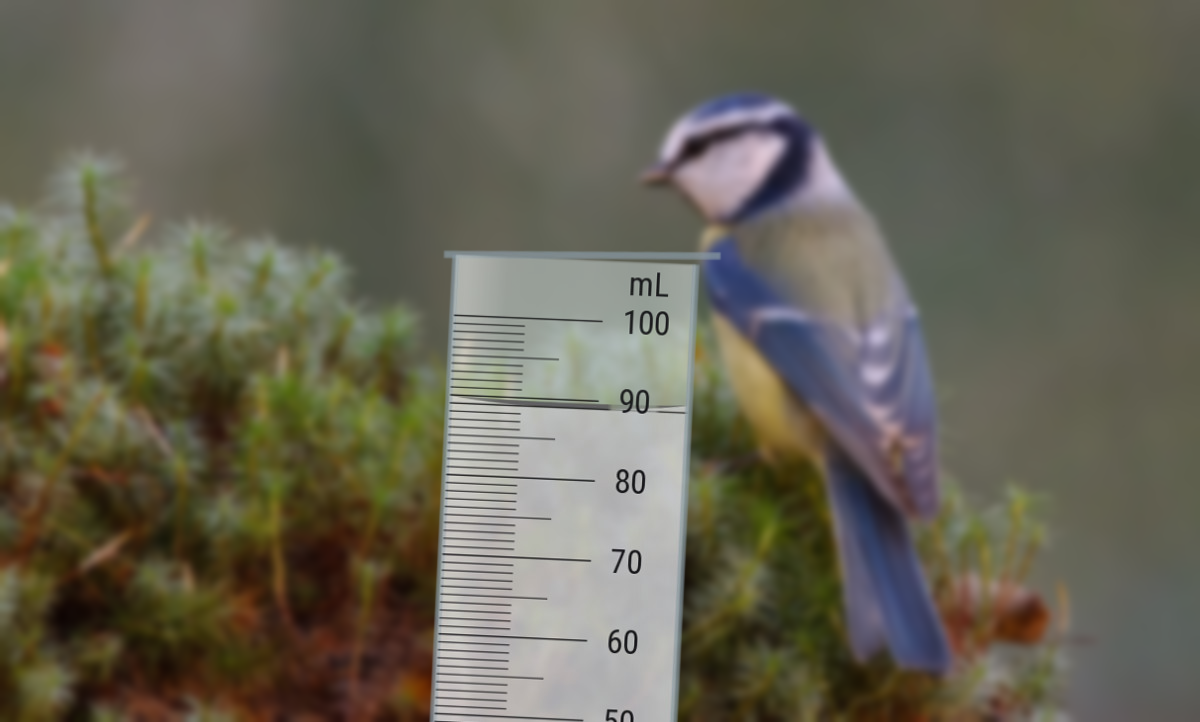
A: 89 mL
